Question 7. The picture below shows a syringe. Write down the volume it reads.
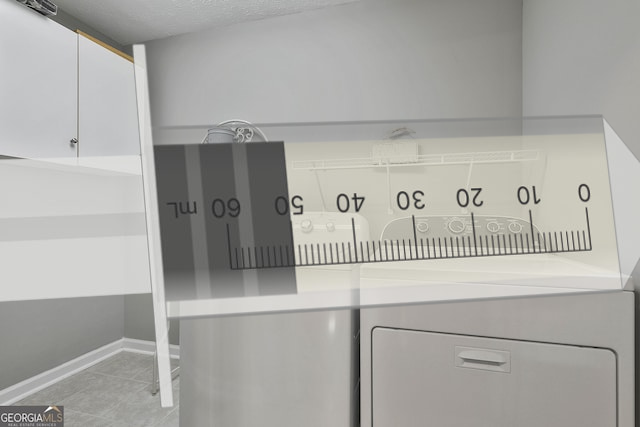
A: 50 mL
